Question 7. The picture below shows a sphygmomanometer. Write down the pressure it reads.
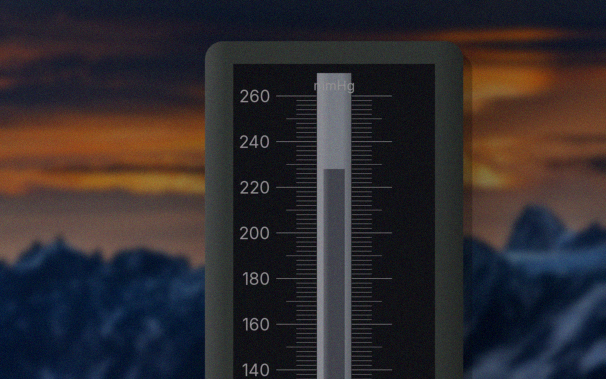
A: 228 mmHg
